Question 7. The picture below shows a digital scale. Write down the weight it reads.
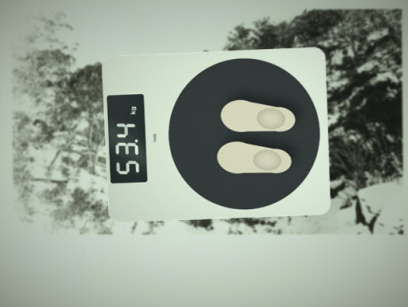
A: 53.4 kg
